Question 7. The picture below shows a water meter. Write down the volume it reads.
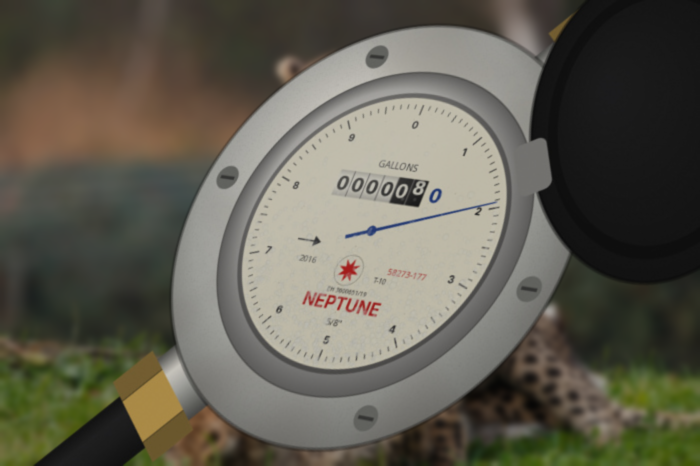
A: 81.9 gal
